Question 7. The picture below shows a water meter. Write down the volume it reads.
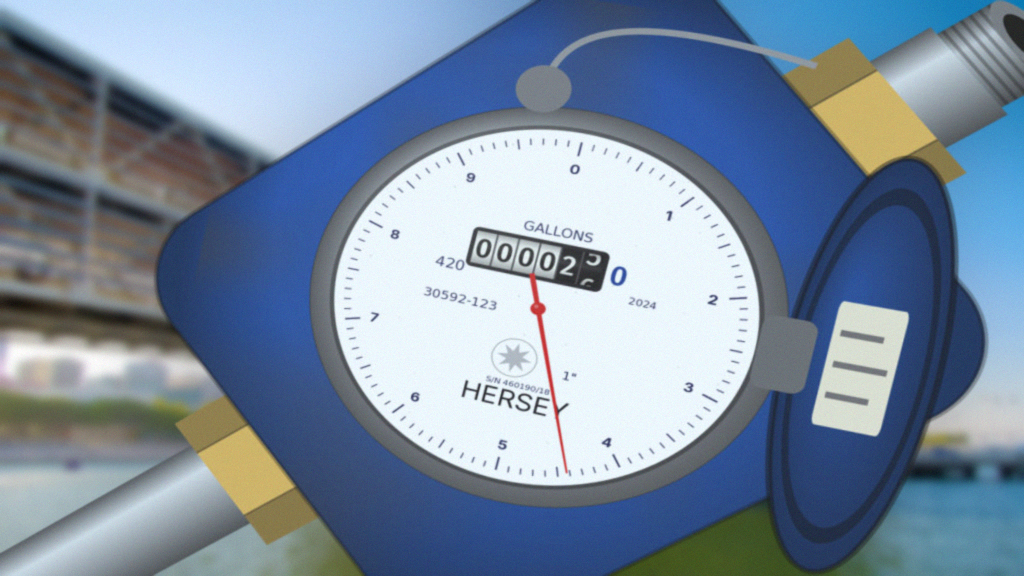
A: 254.4 gal
